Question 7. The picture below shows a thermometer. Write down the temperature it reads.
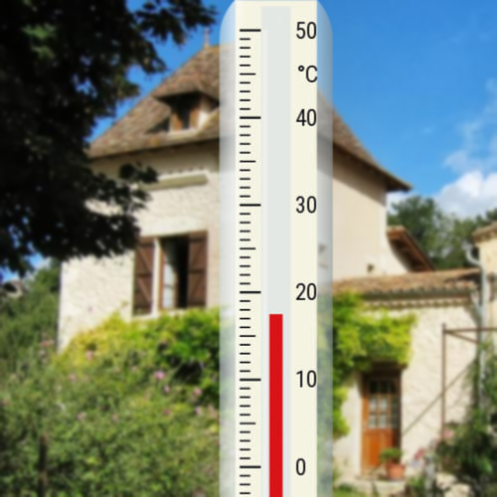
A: 17.5 °C
